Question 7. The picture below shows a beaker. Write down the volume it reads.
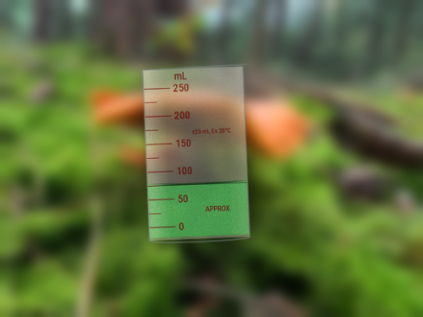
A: 75 mL
